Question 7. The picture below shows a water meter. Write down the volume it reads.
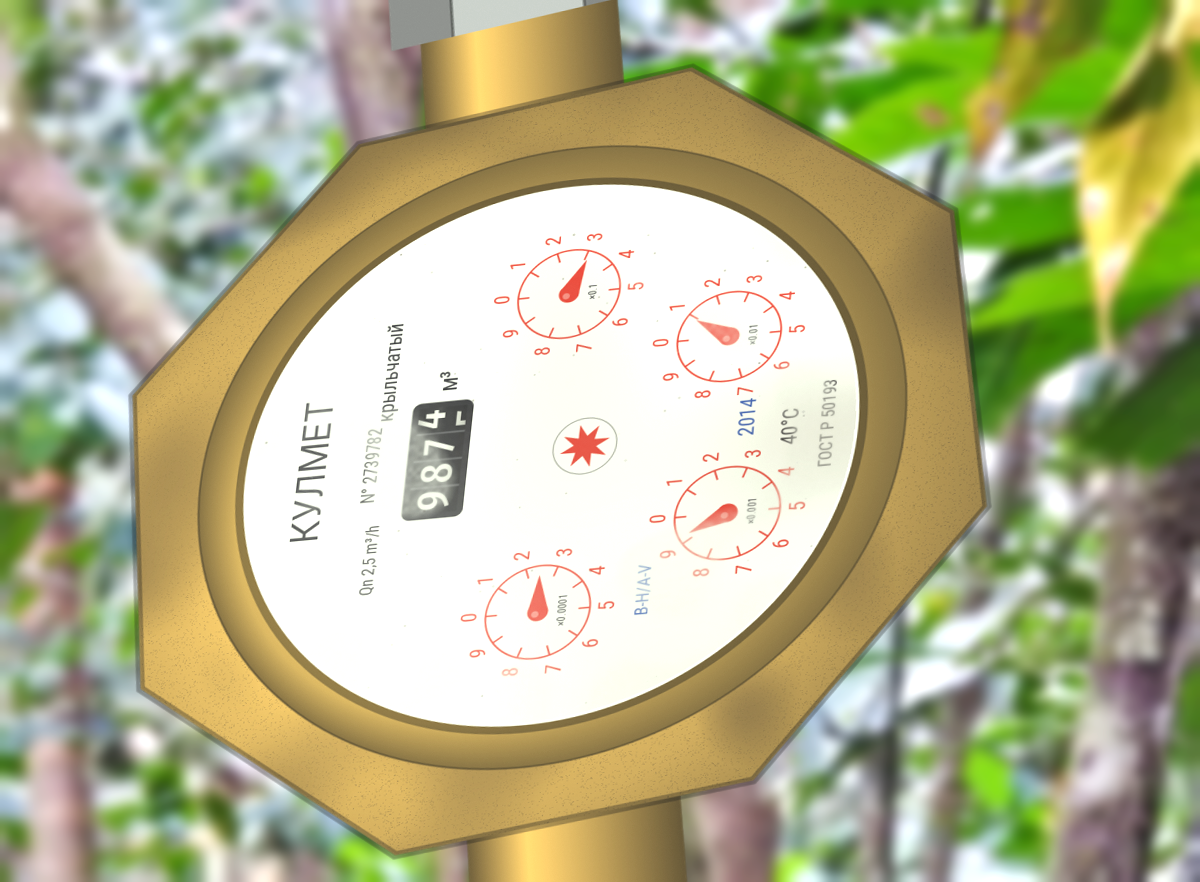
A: 9874.3092 m³
